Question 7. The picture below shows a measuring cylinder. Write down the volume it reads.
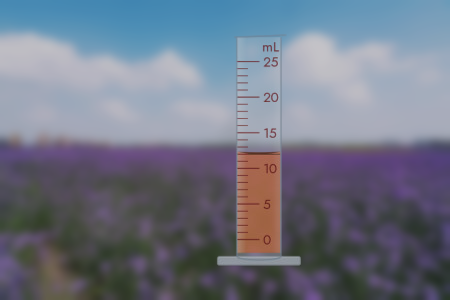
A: 12 mL
